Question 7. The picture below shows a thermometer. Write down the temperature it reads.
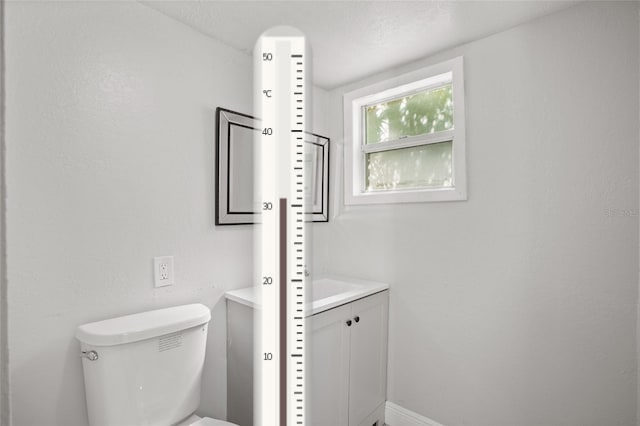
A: 31 °C
